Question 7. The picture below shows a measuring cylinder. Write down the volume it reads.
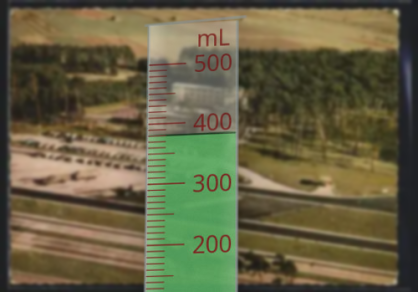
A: 380 mL
